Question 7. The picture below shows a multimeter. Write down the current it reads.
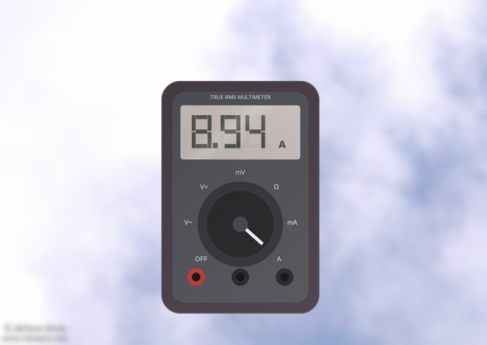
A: 8.94 A
